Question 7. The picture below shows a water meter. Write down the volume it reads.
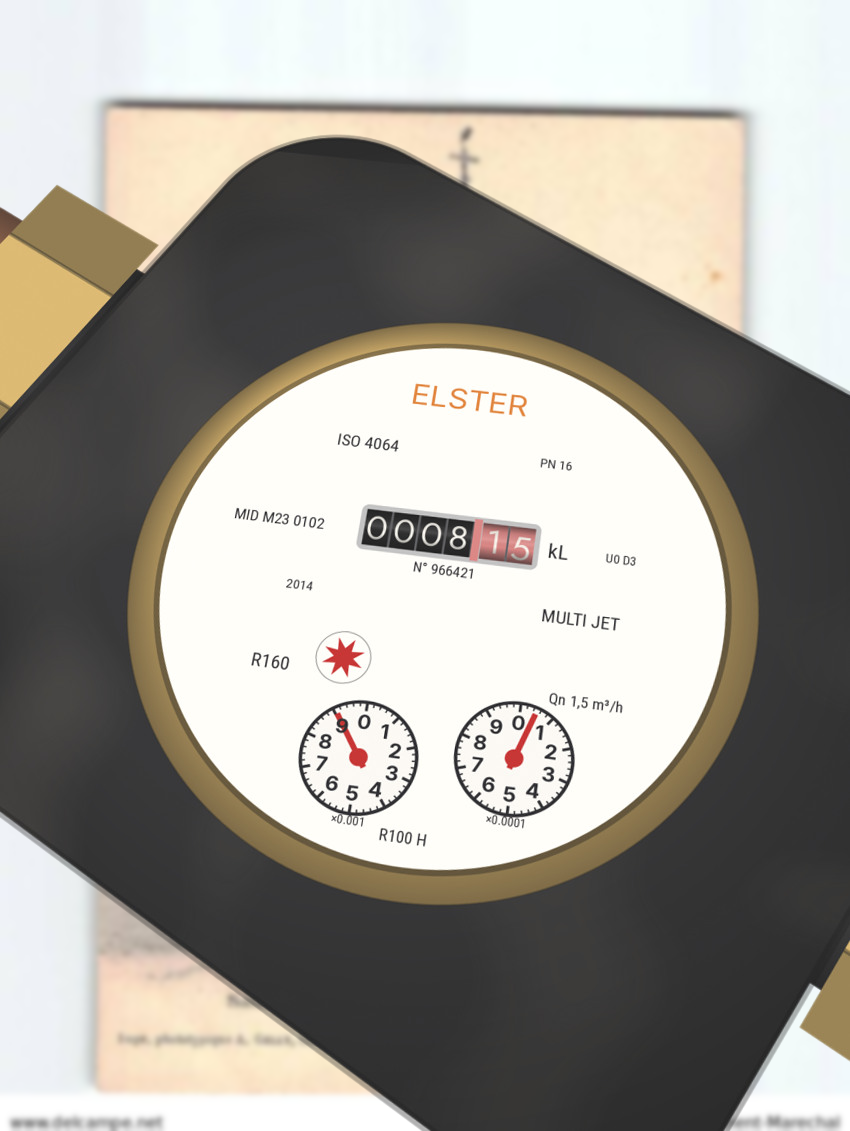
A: 8.1490 kL
